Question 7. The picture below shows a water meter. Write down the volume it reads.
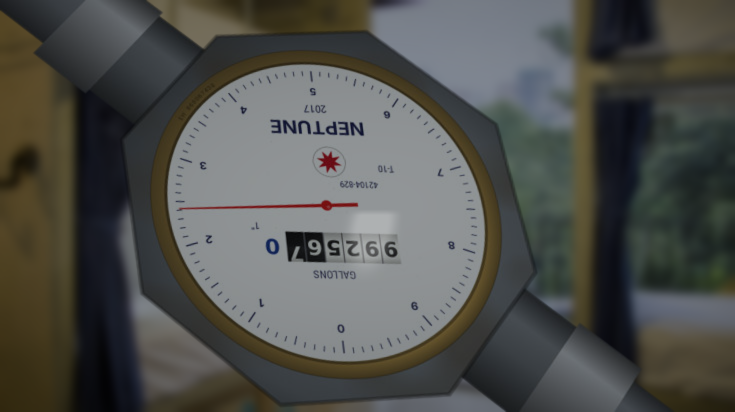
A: 9925672.4 gal
